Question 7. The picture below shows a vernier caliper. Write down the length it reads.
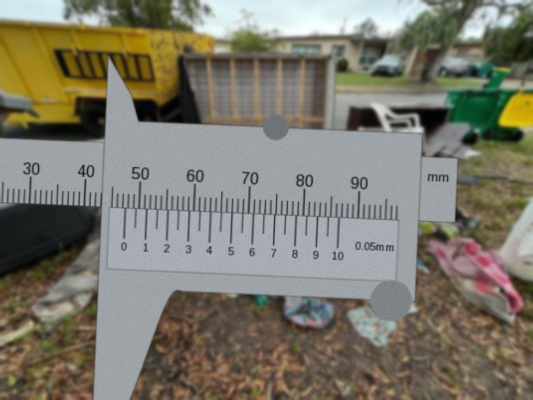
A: 47.5 mm
